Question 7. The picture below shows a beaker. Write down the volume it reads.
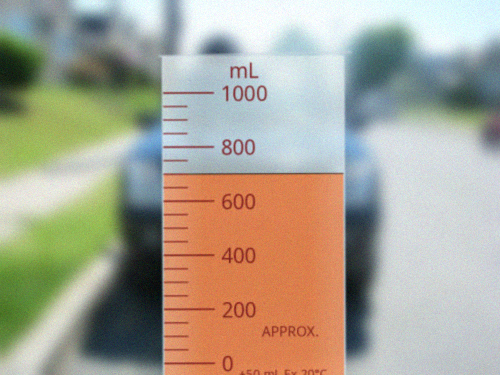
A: 700 mL
